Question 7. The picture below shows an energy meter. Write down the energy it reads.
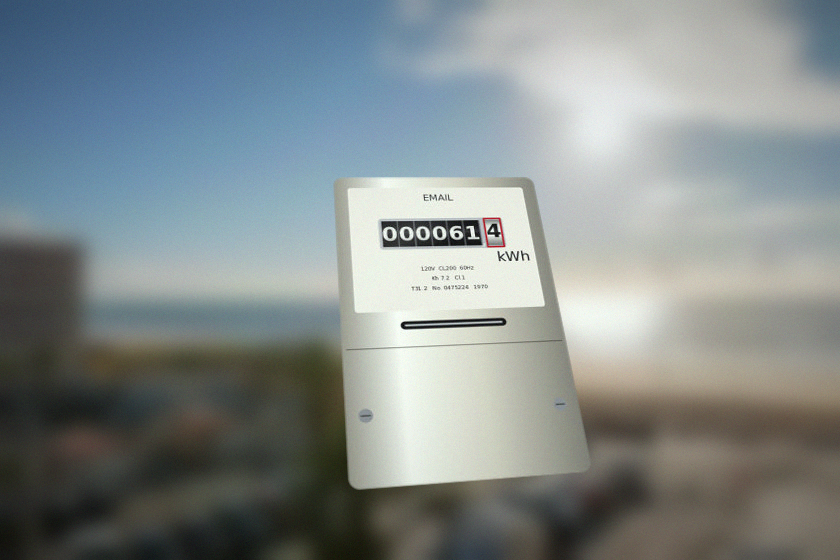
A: 61.4 kWh
